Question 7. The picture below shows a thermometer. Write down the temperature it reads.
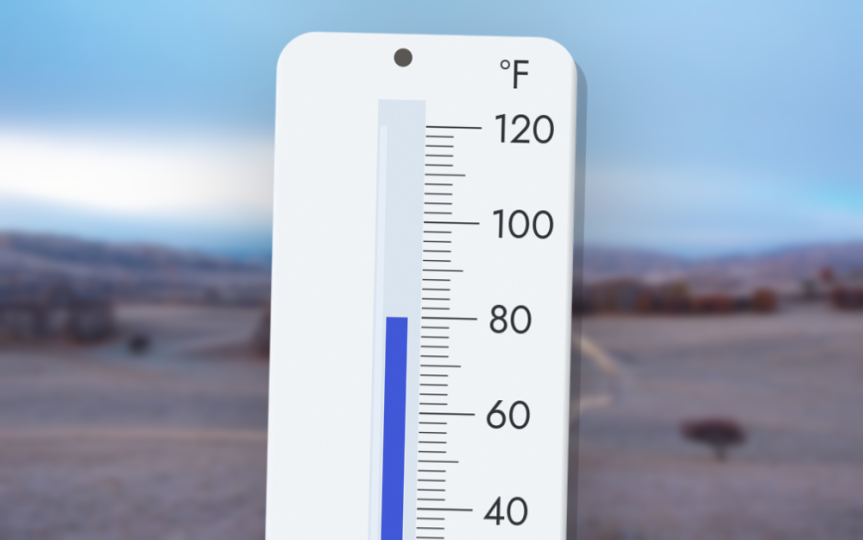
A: 80 °F
